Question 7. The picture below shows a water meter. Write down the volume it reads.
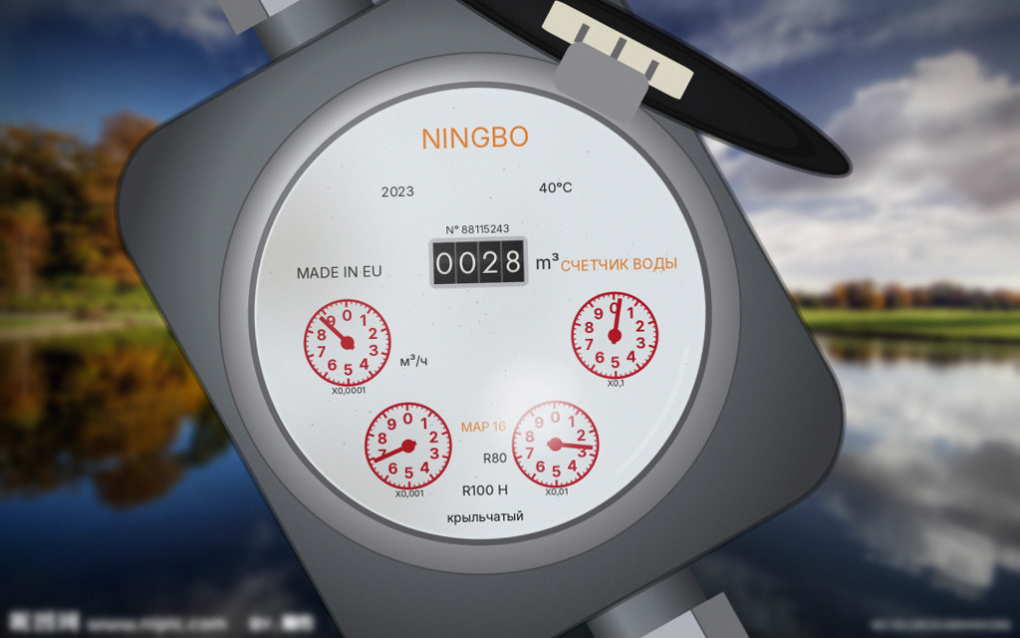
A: 28.0268 m³
